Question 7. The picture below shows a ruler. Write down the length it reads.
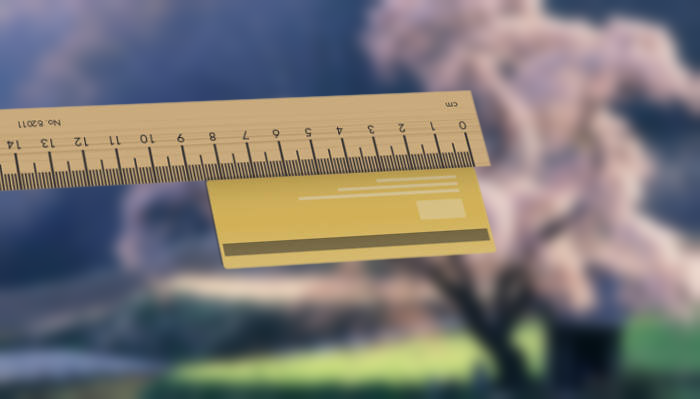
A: 8.5 cm
